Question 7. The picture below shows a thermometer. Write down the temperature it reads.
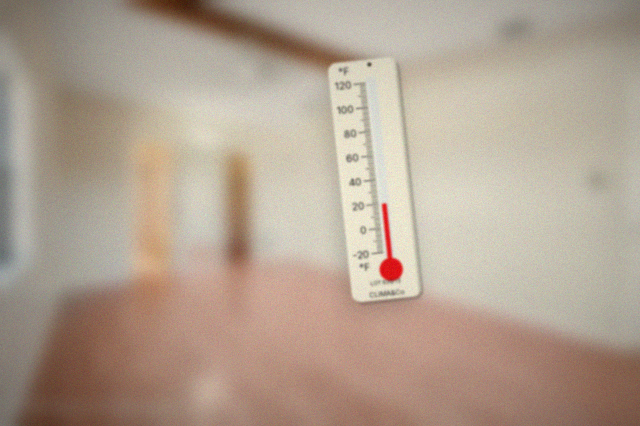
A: 20 °F
